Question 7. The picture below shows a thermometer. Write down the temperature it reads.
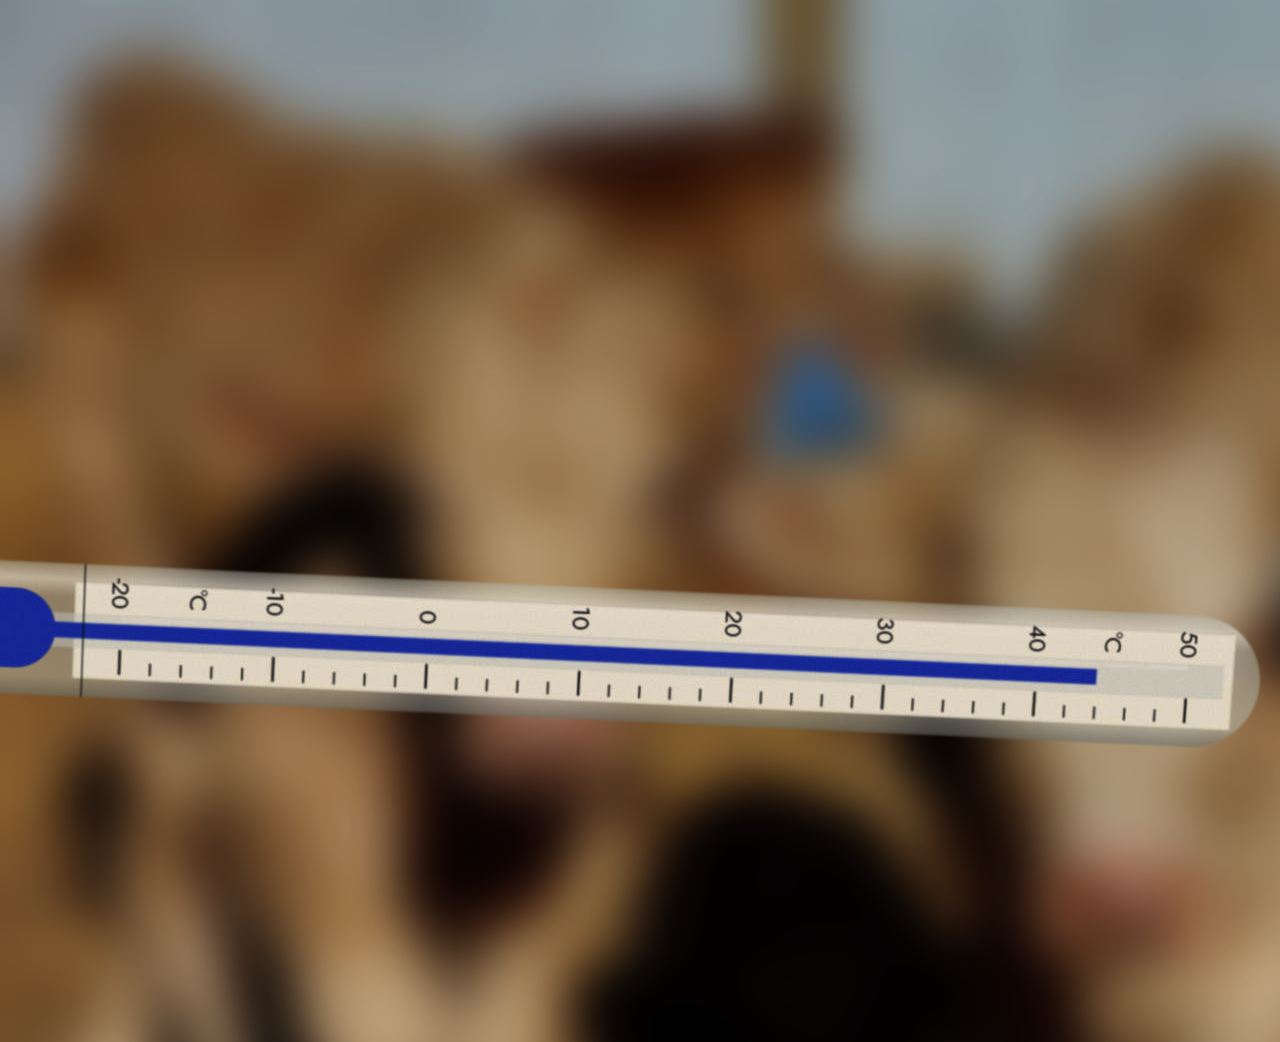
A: 44 °C
